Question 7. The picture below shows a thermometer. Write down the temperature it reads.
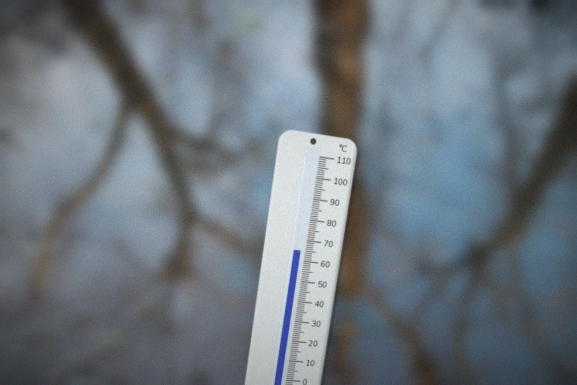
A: 65 °C
